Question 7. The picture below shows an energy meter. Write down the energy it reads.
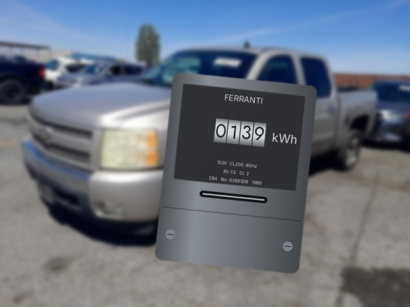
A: 139 kWh
